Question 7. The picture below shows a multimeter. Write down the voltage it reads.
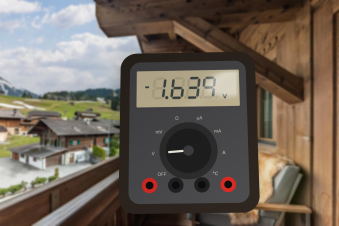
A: -1.639 V
